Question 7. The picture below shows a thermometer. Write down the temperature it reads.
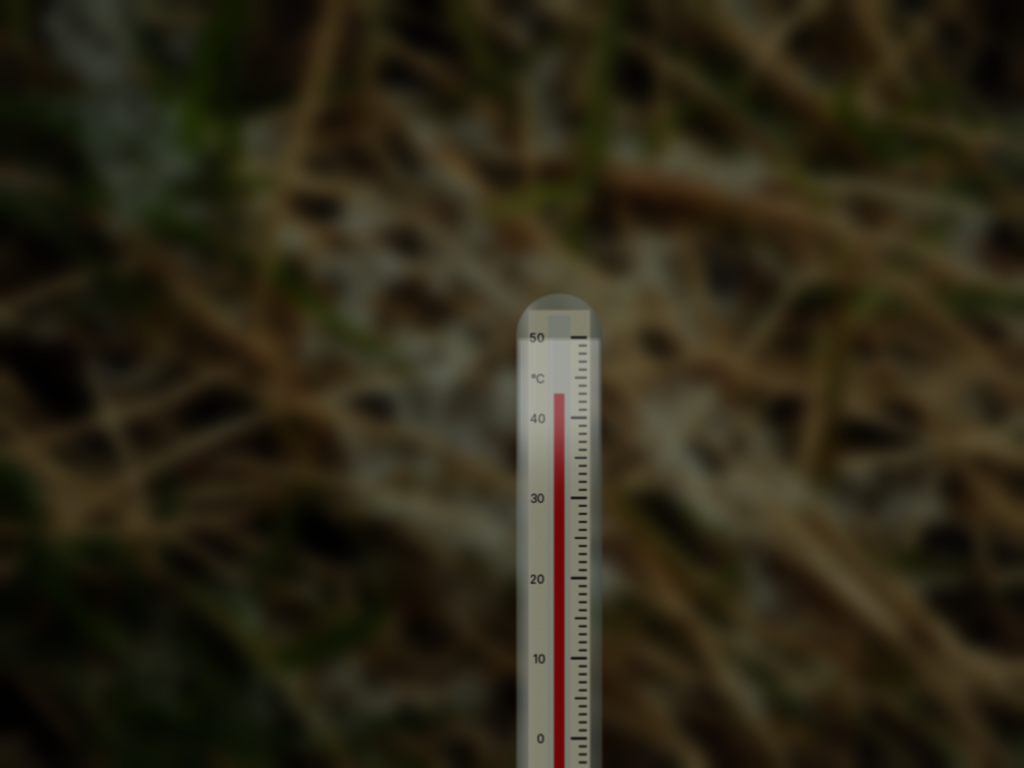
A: 43 °C
